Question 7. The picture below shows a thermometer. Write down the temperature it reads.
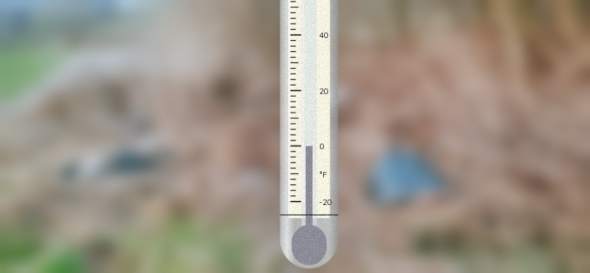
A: 0 °F
